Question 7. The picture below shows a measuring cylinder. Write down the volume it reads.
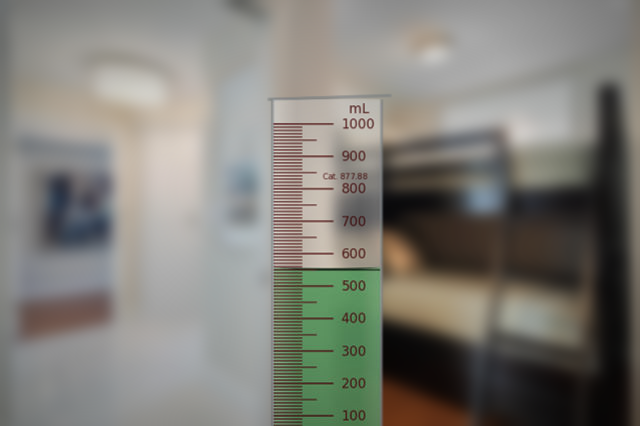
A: 550 mL
